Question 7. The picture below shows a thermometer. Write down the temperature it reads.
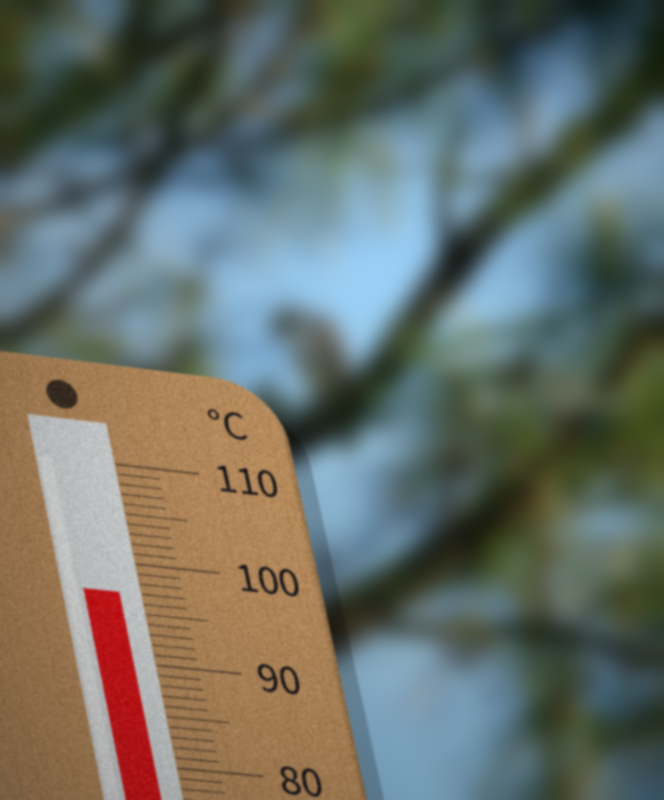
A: 97 °C
